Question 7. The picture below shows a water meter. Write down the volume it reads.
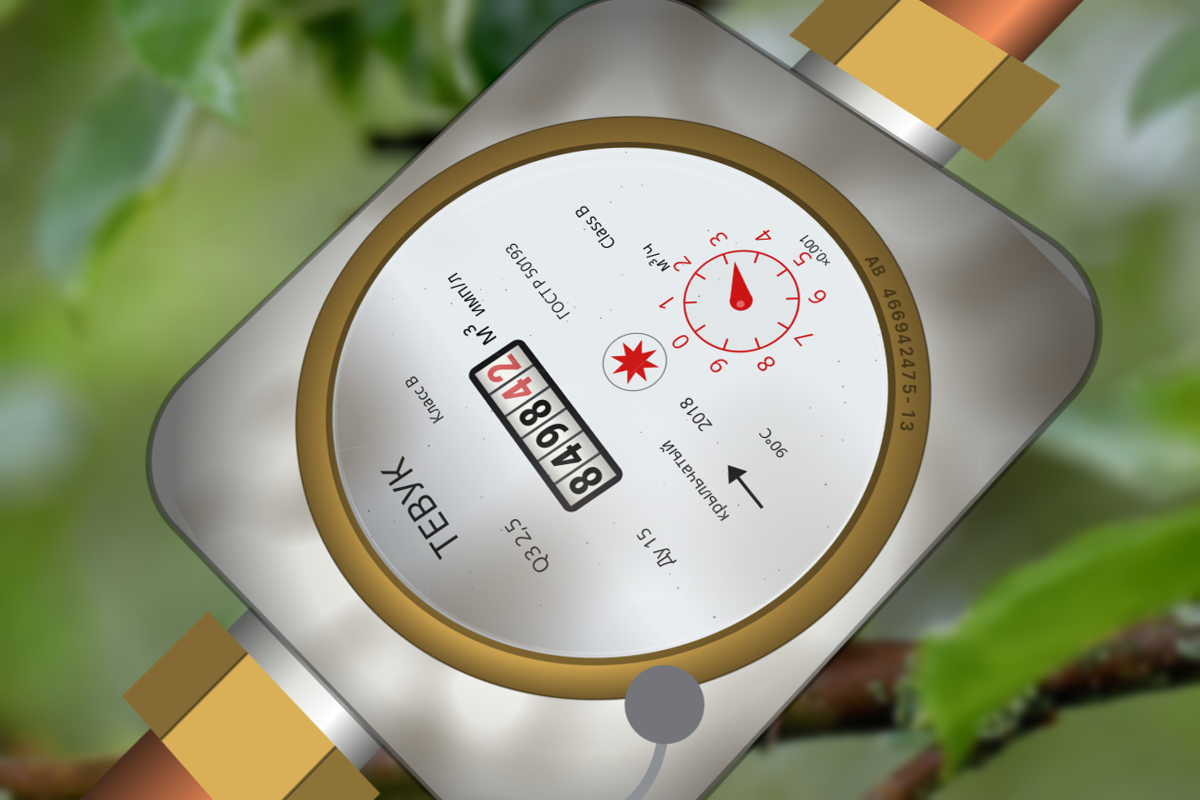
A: 8498.423 m³
